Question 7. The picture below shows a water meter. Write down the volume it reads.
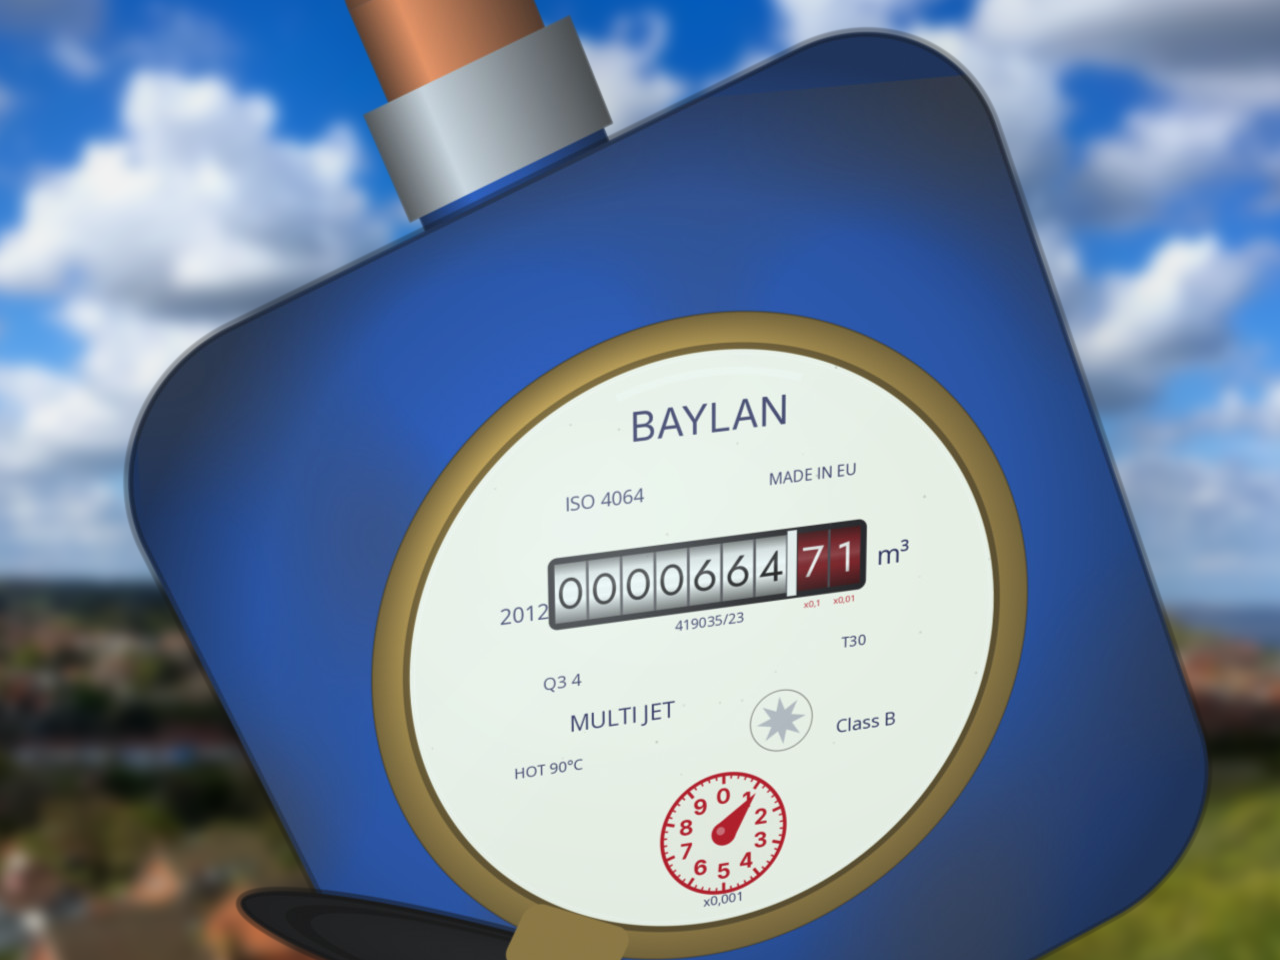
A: 664.711 m³
